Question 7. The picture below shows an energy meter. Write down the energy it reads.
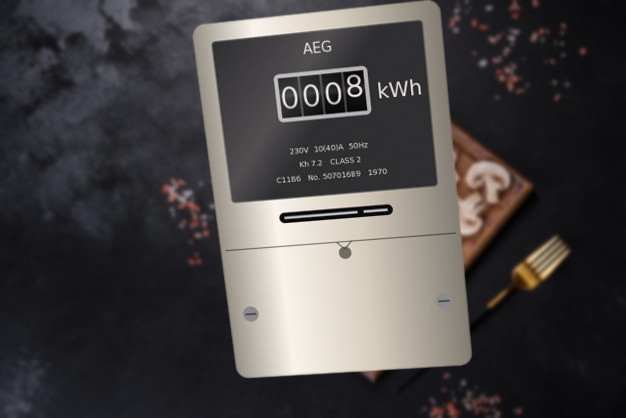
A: 8 kWh
